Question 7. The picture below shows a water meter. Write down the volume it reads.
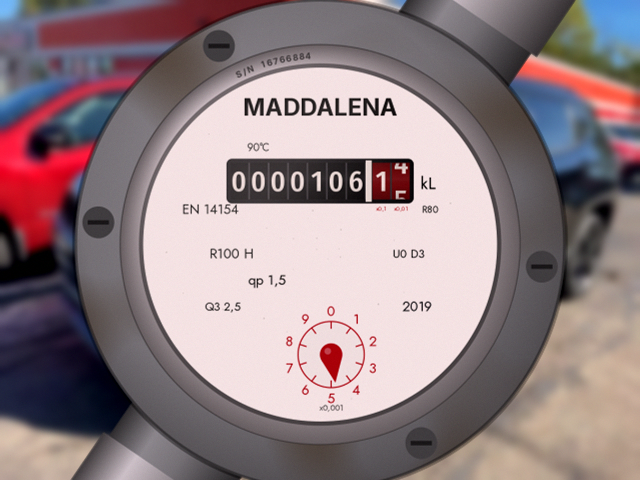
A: 106.144 kL
